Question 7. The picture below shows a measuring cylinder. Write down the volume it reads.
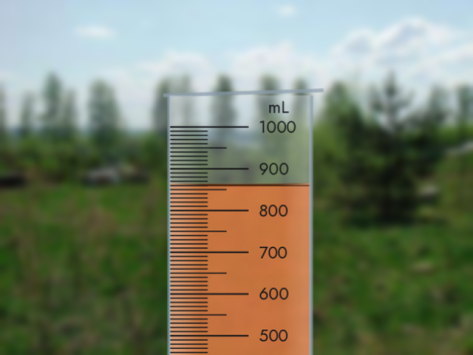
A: 860 mL
